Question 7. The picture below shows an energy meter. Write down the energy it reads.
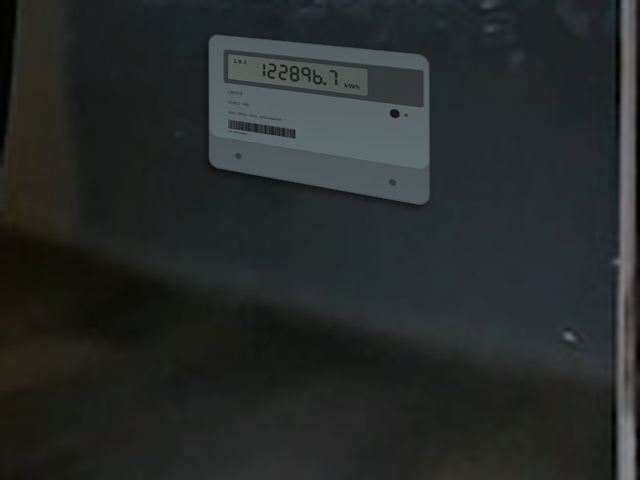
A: 122896.7 kWh
